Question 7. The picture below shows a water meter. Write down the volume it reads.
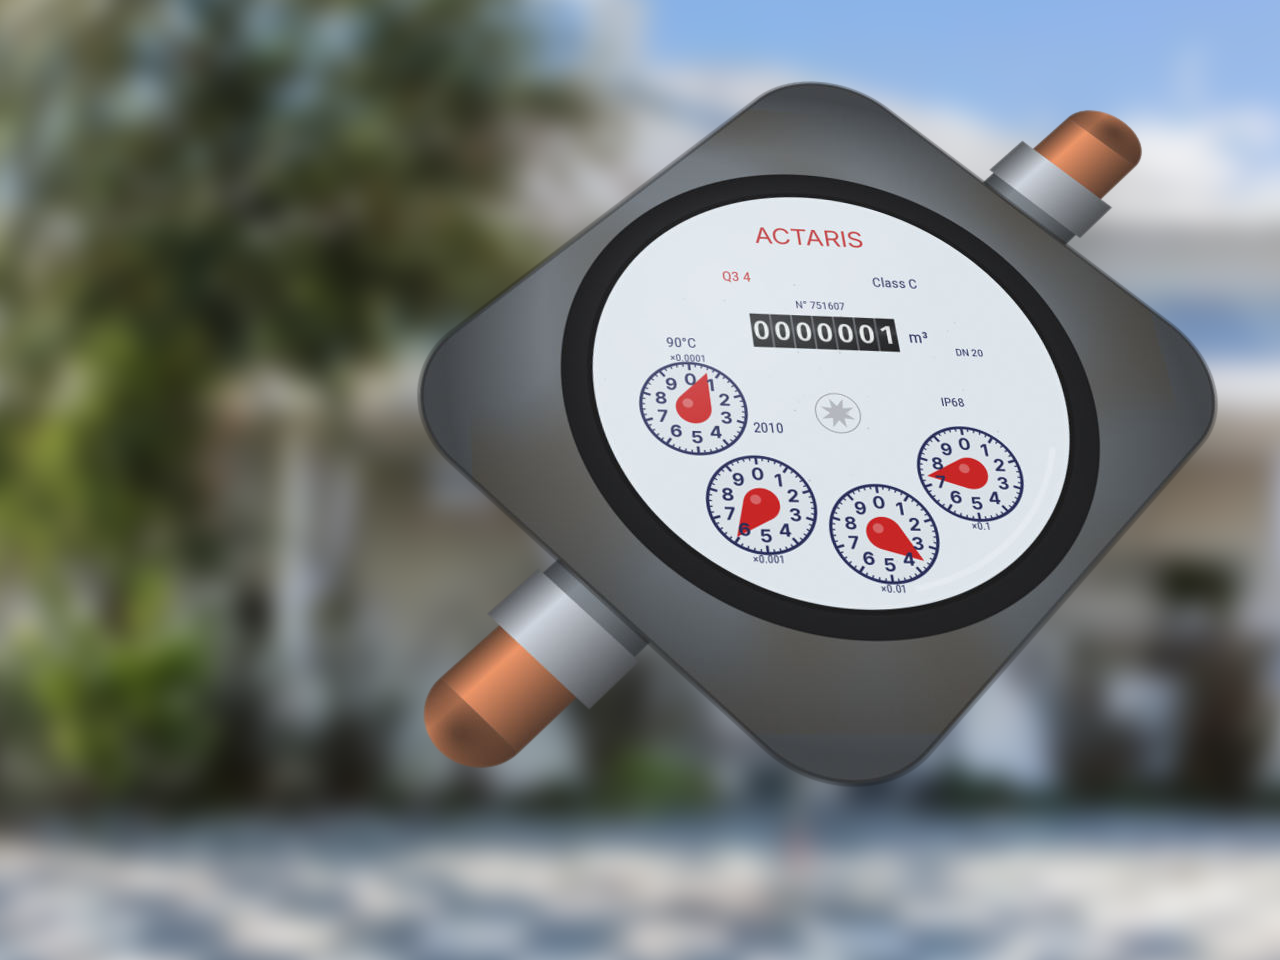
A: 1.7360 m³
